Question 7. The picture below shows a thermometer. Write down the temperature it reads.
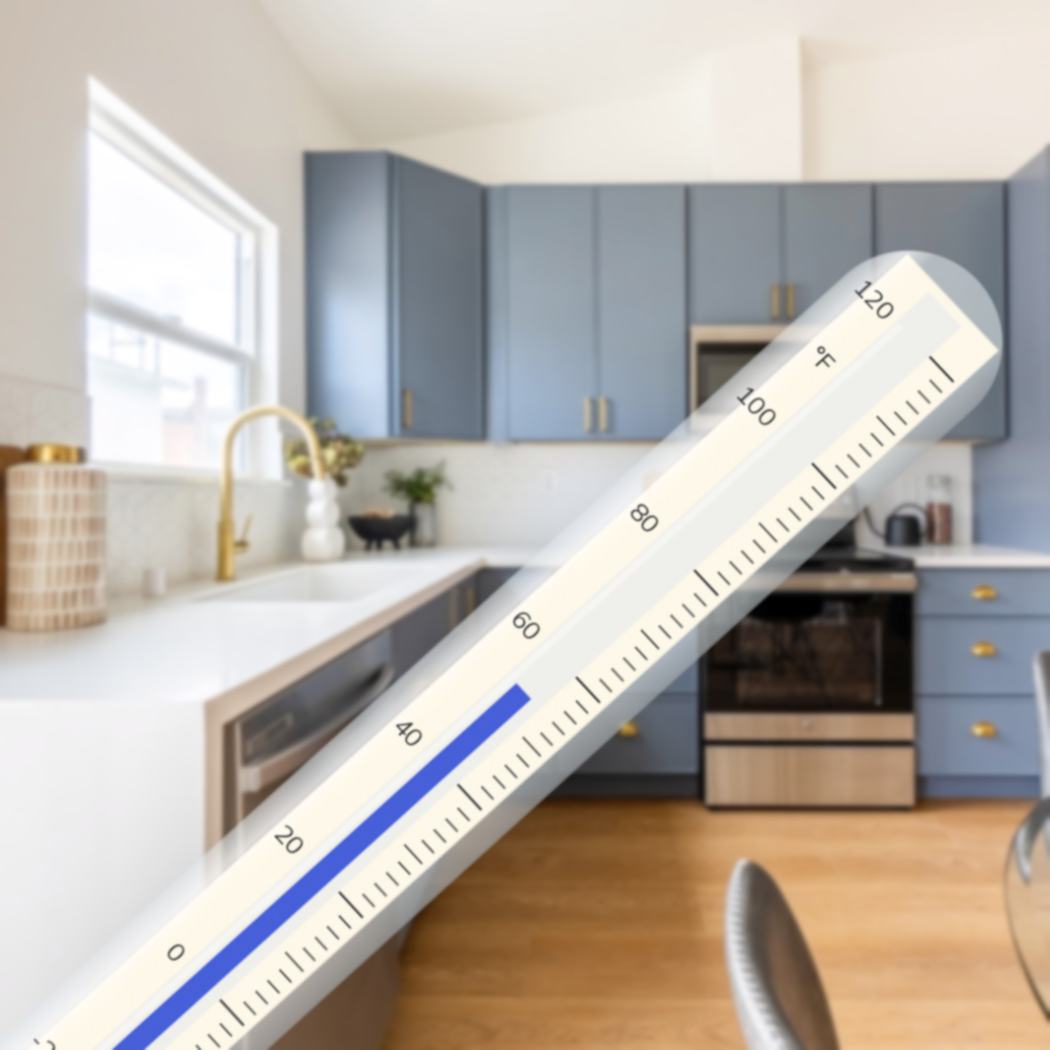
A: 54 °F
